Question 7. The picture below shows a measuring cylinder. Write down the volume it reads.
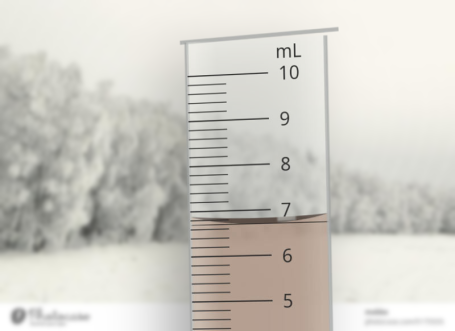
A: 6.7 mL
